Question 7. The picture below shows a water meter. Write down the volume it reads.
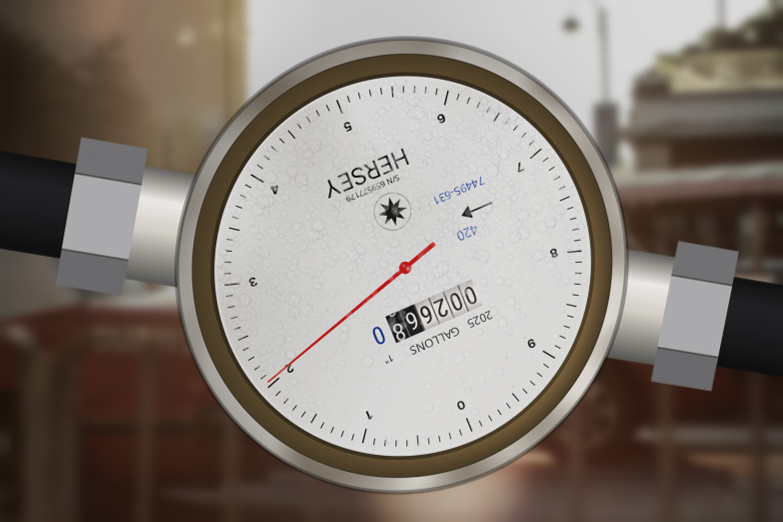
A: 26682.0 gal
